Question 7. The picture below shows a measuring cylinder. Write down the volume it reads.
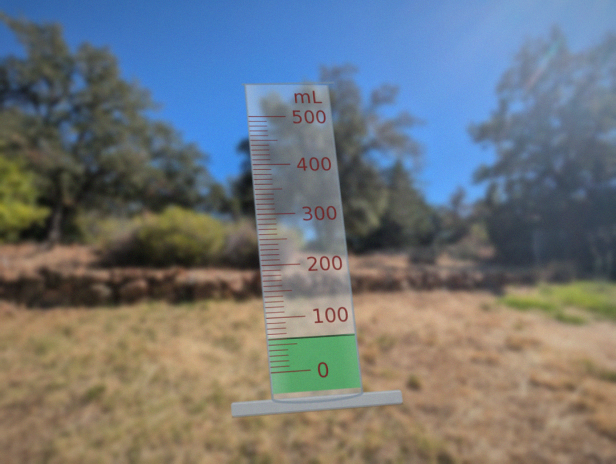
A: 60 mL
